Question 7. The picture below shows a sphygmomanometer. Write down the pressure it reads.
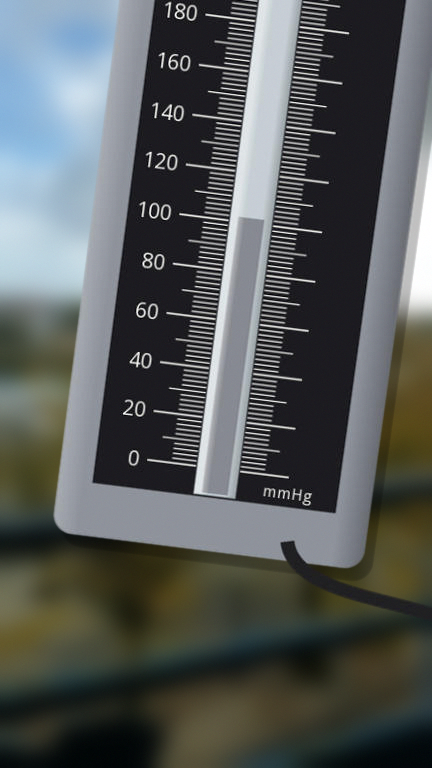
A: 102 mmHg
